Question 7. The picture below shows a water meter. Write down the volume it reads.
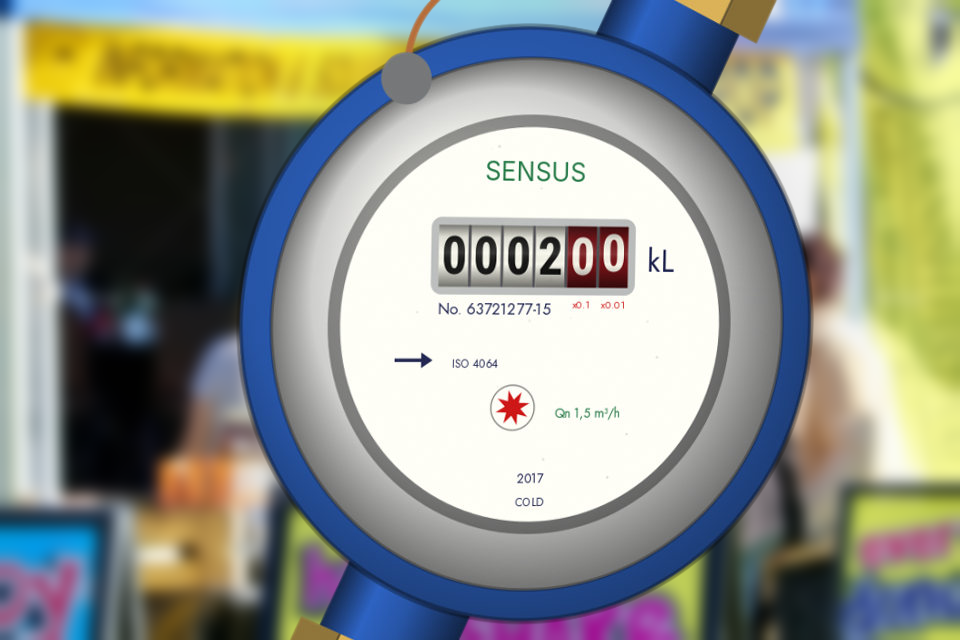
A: 2.00 kL
